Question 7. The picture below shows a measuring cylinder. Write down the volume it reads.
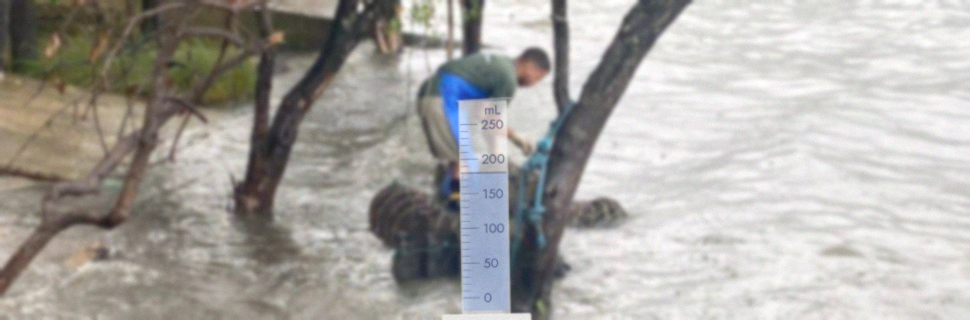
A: 180 mL
